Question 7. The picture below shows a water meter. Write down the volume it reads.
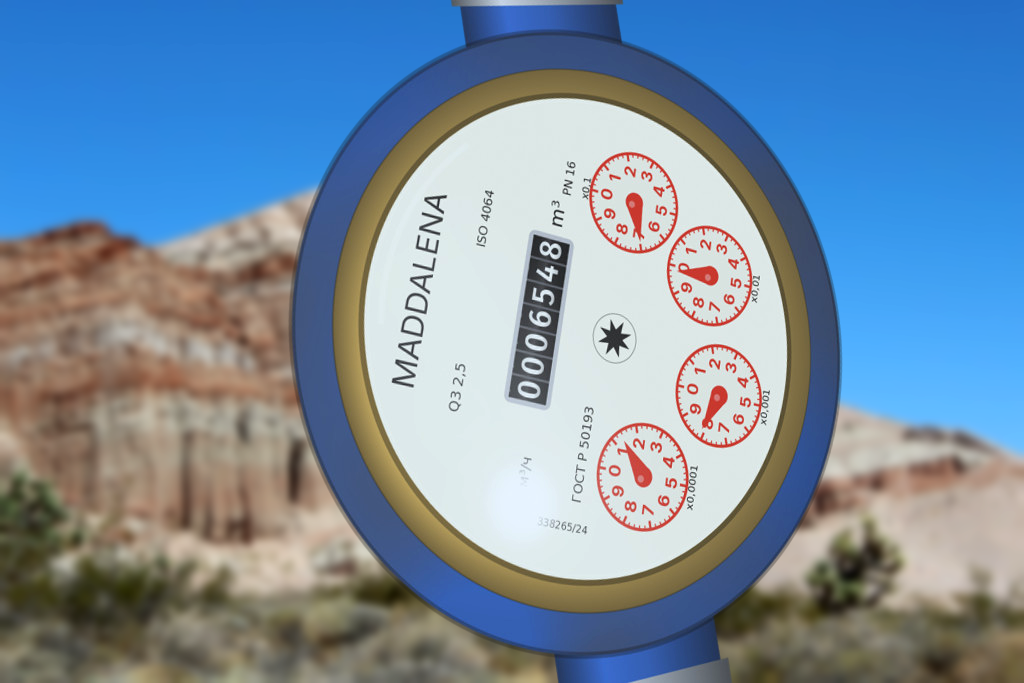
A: 6548.6981 m³
